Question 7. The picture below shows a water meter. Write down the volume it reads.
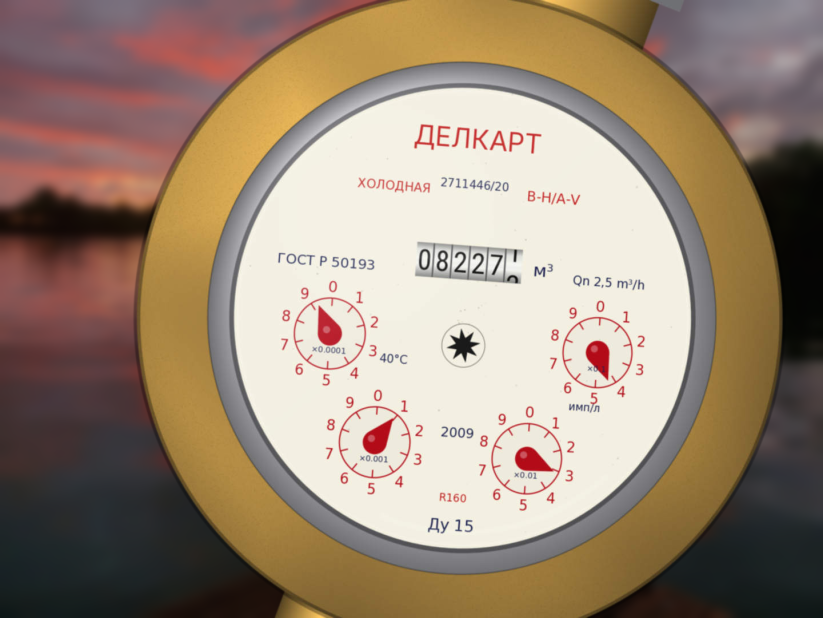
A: 82271.4309 m³
